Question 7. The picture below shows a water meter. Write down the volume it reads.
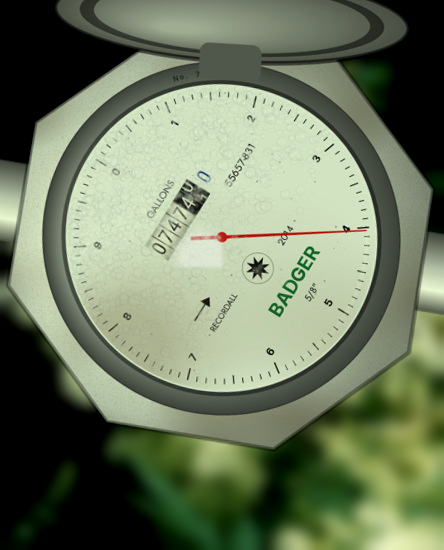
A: 747404.0 gal
